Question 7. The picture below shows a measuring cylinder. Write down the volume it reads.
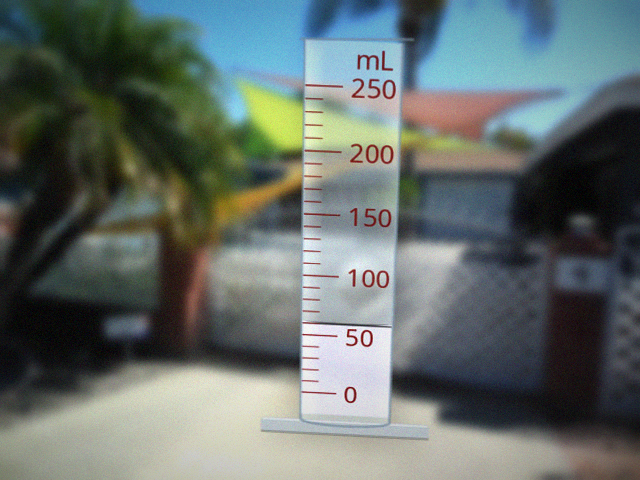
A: 60 mL
